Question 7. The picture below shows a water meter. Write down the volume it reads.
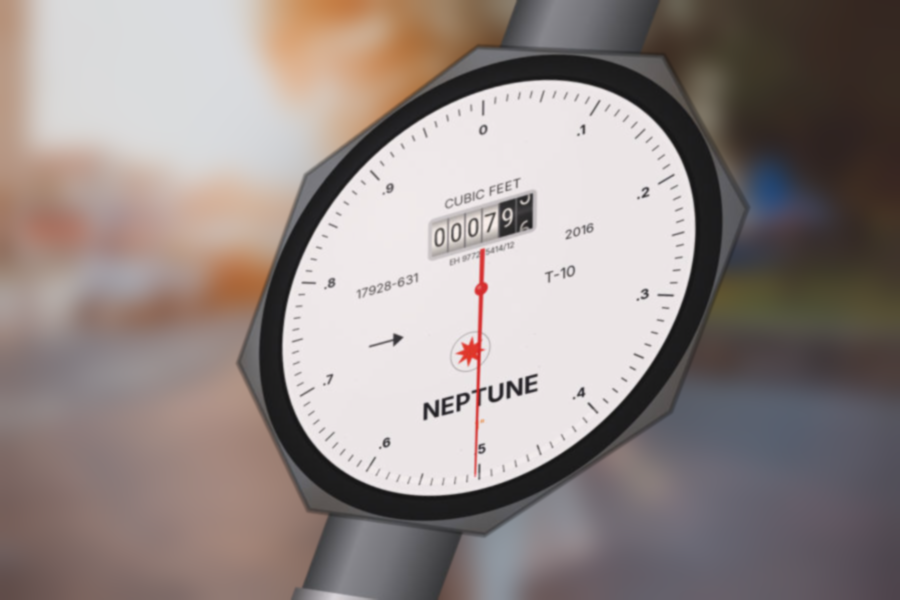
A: 795.50 ft³
